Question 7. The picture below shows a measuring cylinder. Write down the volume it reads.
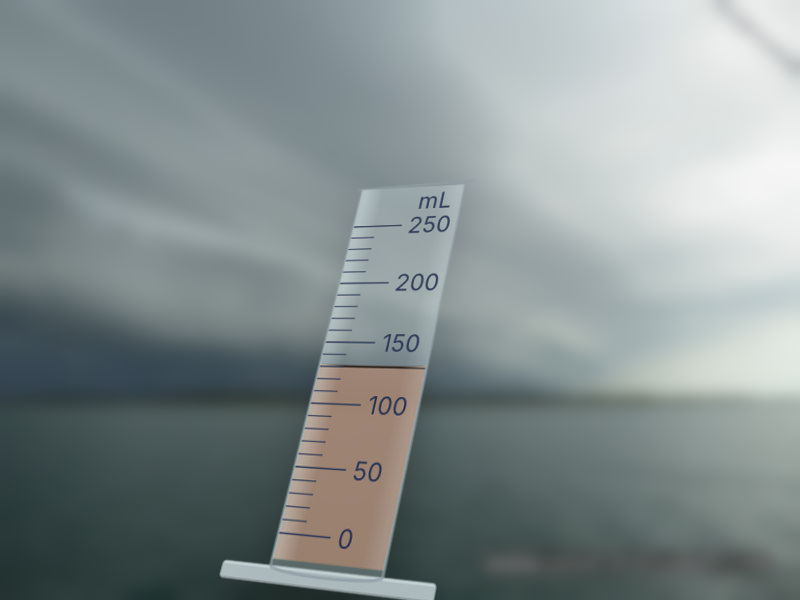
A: 130 mL
